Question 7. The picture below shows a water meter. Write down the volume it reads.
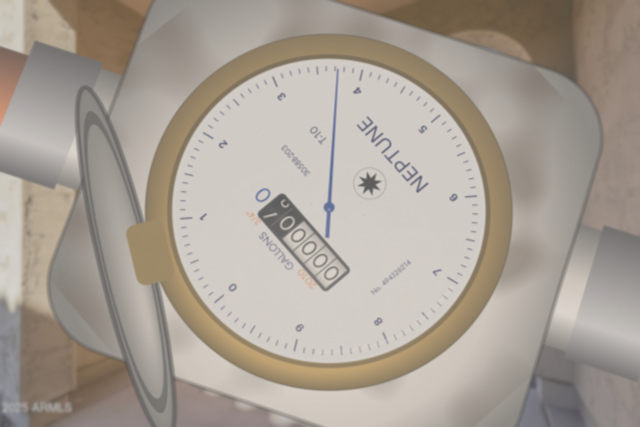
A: 73.7 gal
